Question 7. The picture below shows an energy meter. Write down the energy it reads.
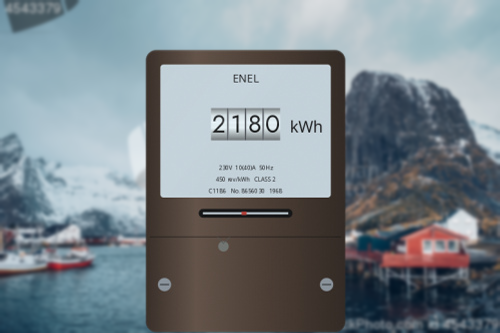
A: 2180 kWh
